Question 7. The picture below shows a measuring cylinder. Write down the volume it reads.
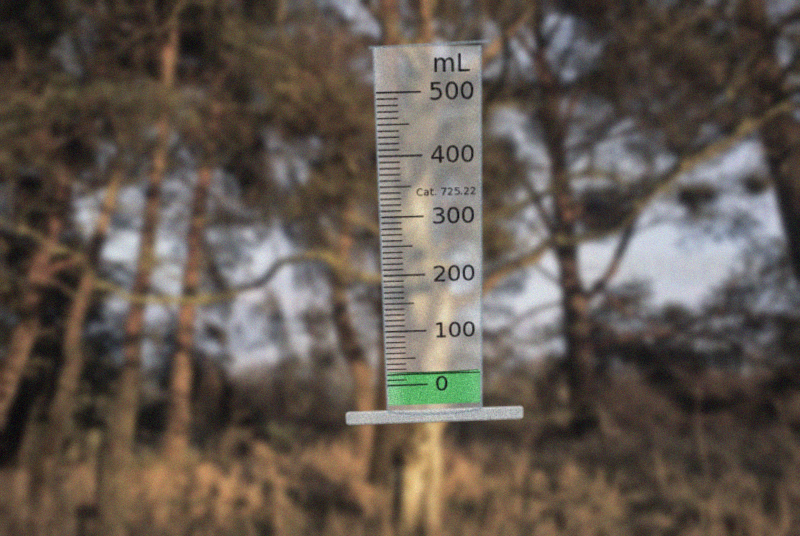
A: 20 mL
